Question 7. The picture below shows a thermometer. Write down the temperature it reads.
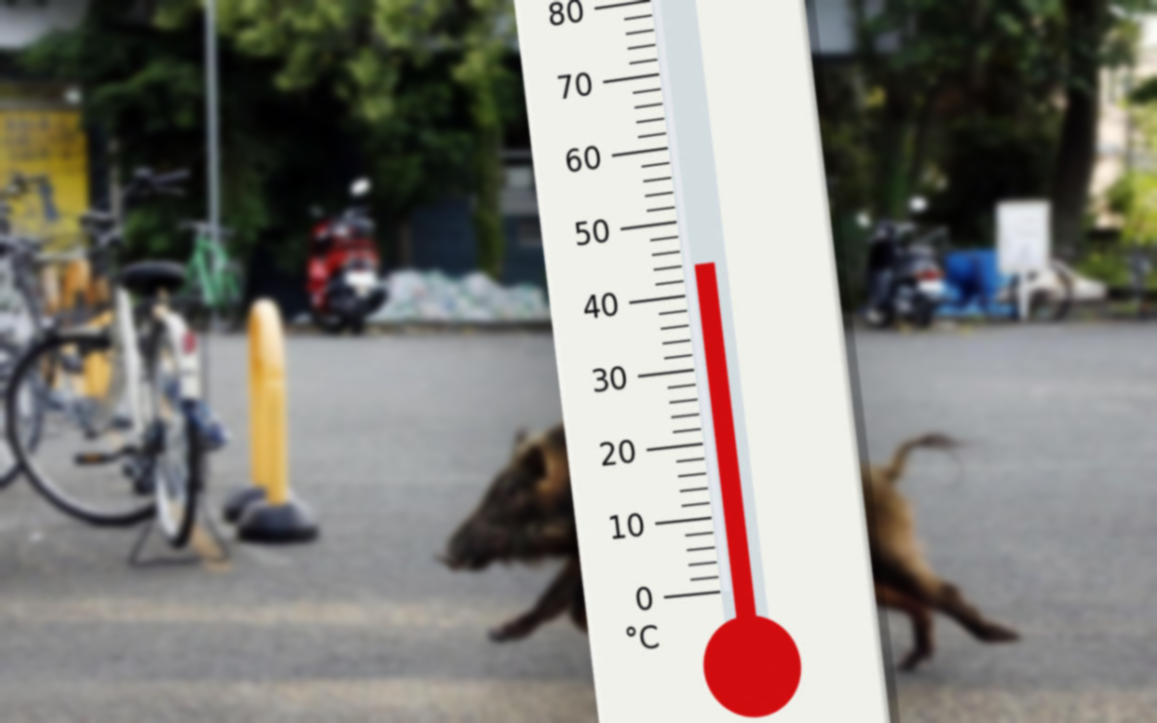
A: 44 °C
